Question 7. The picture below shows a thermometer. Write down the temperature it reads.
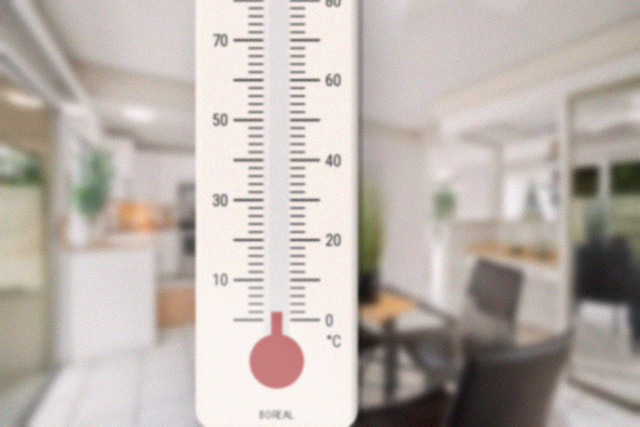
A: 2 °C
